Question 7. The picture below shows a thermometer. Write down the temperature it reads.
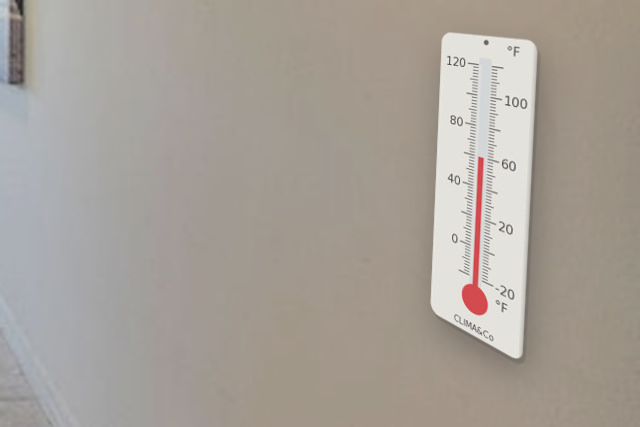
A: 60 °F
